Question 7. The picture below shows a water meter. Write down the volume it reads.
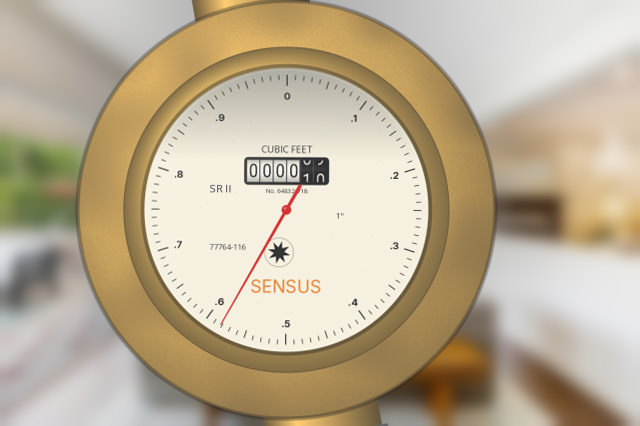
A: 9.58 ft³
